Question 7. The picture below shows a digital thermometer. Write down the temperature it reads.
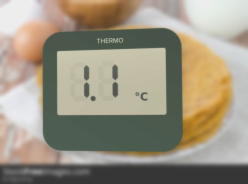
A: 1.1 °C
